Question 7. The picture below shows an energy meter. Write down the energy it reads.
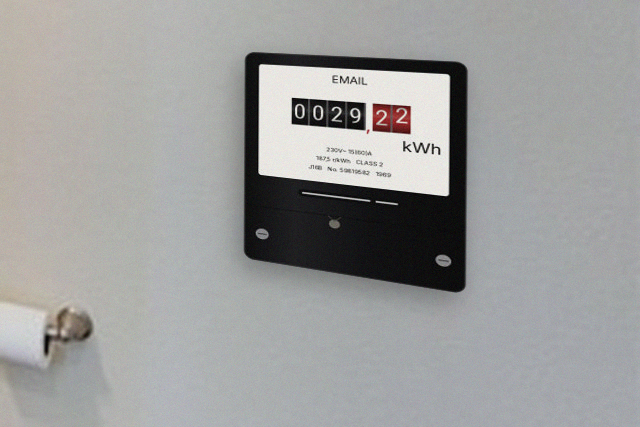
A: 29.22 kWh
